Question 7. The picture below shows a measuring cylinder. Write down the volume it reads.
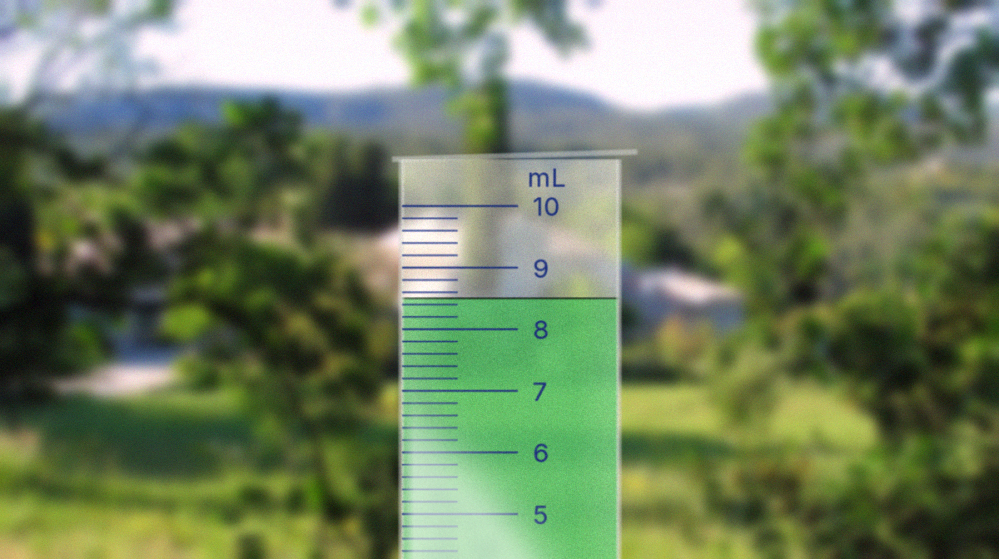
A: 8.5 mL
